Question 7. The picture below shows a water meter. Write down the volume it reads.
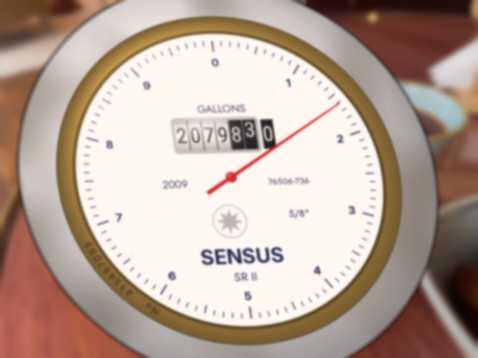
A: 2079831.6 gal
